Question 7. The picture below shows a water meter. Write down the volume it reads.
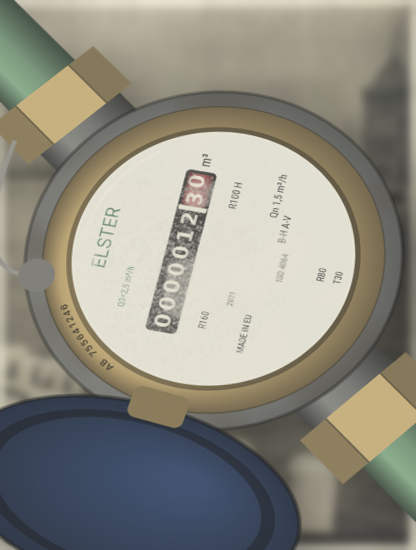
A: 12.30 m³
